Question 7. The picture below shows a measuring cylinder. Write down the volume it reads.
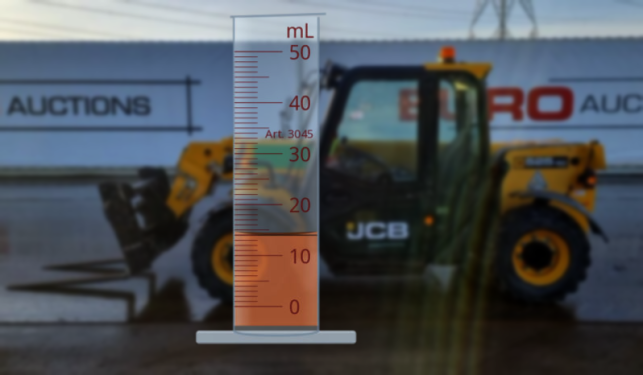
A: 14 mL
